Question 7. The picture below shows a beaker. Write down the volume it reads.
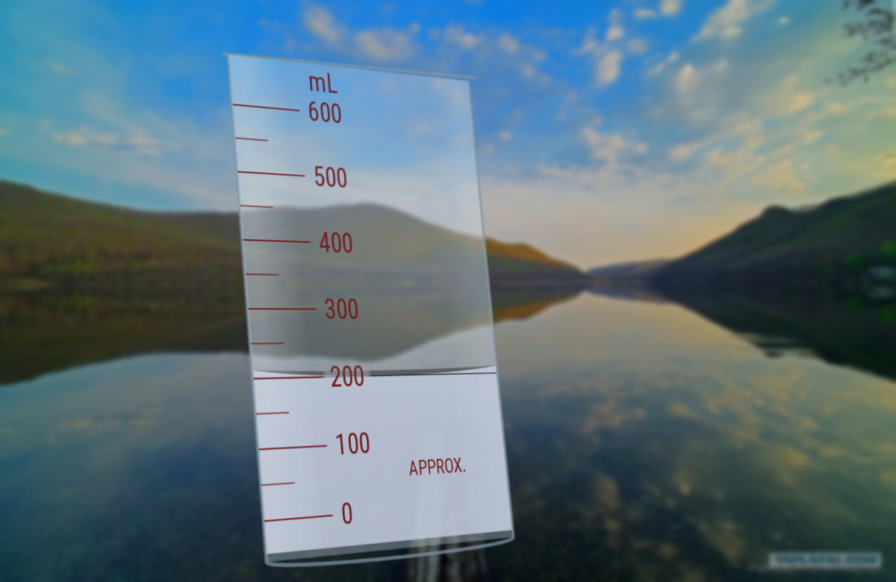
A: 200 mL
